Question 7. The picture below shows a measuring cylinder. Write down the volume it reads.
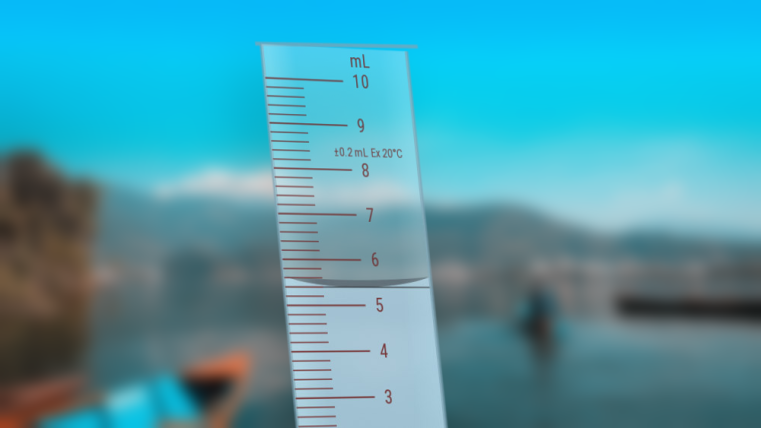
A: 5.4 mL
